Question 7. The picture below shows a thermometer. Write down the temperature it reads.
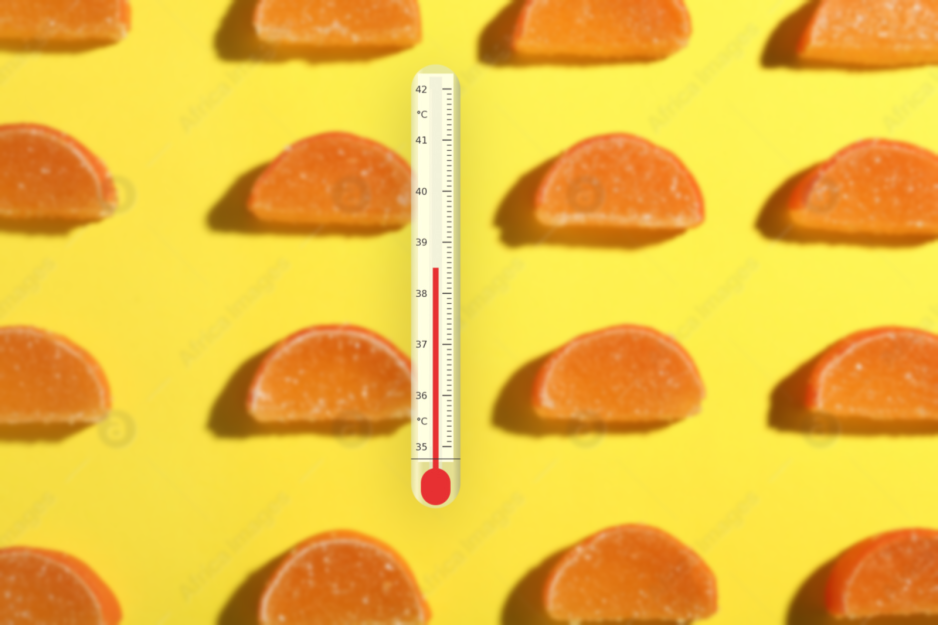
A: 38.5 °C
